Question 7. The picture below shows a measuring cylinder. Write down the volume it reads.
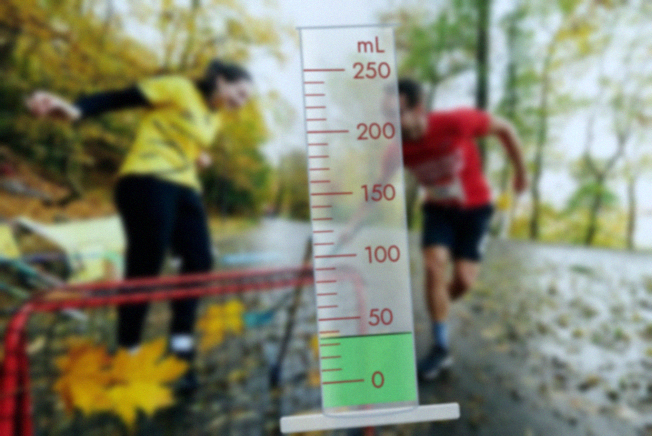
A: 35 mL
